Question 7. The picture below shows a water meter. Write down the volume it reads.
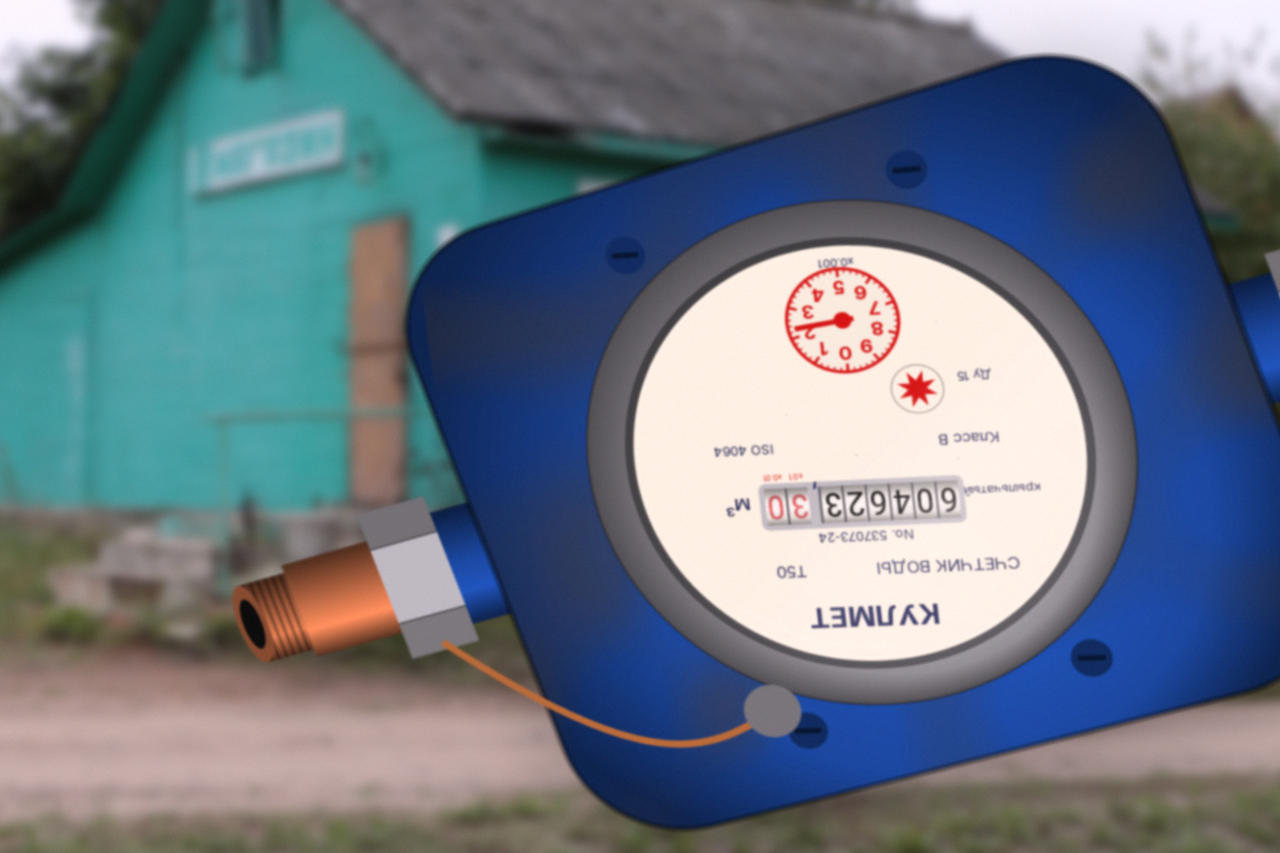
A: 604623.302 m³
